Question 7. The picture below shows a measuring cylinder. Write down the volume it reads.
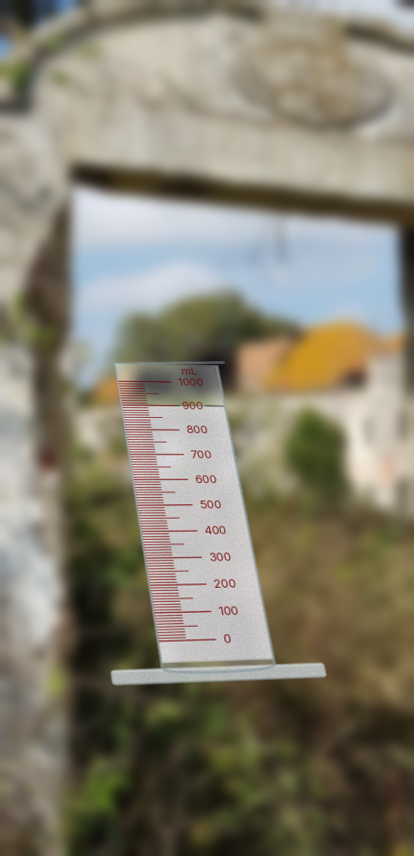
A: 900 mL
